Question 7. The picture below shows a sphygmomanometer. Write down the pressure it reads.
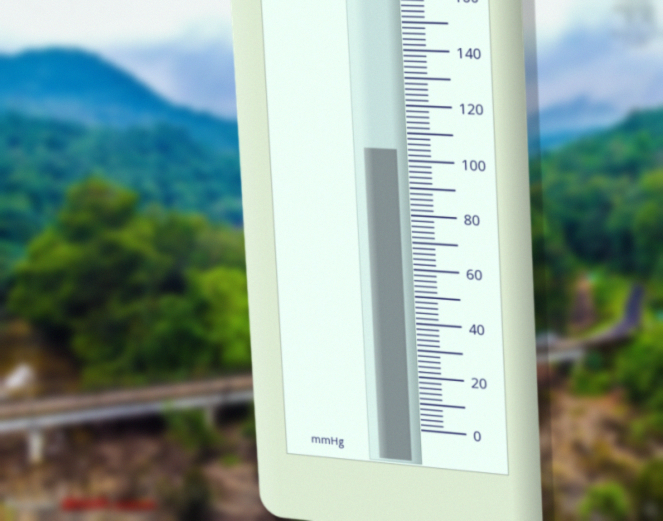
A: 104 mmHg
